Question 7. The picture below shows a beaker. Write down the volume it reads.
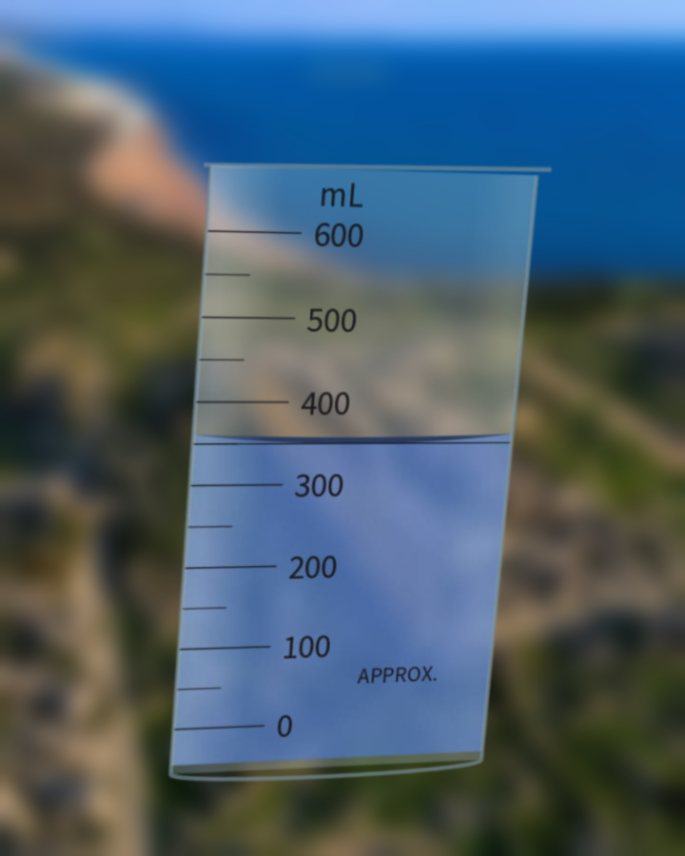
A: 350 mL
